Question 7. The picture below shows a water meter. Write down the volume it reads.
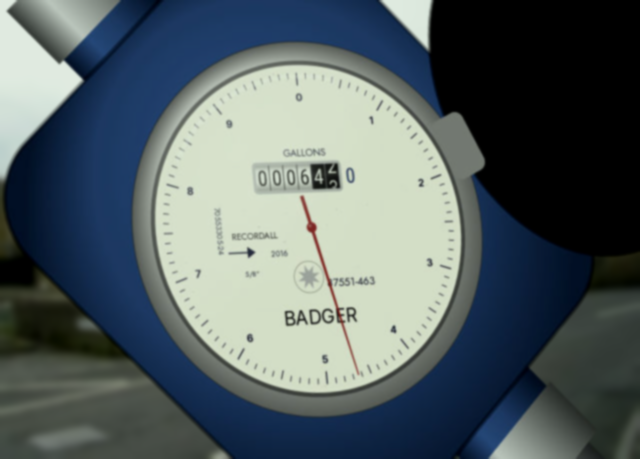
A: 6424.6 gal
